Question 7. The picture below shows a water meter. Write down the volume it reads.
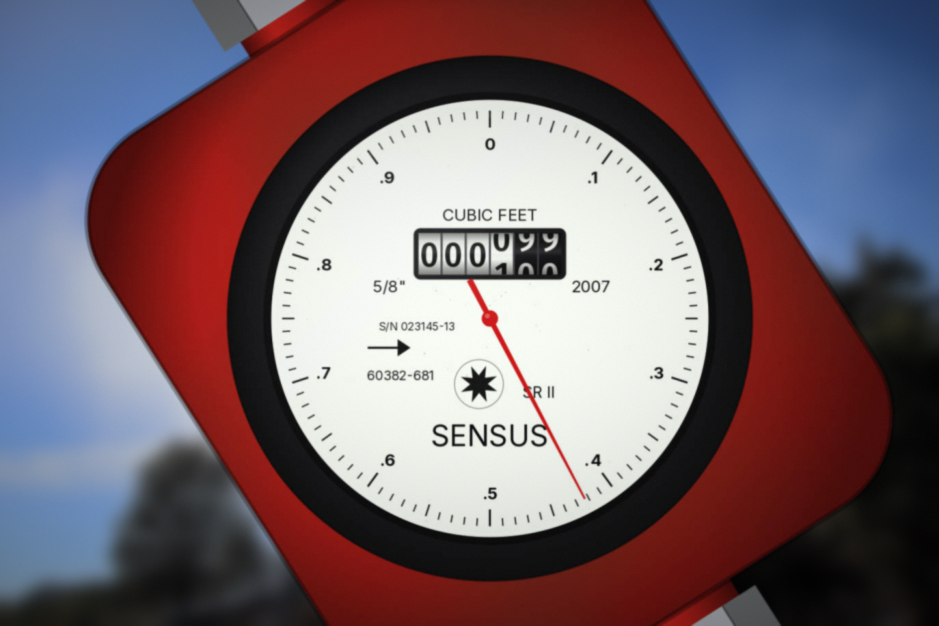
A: 99.42 ft³
